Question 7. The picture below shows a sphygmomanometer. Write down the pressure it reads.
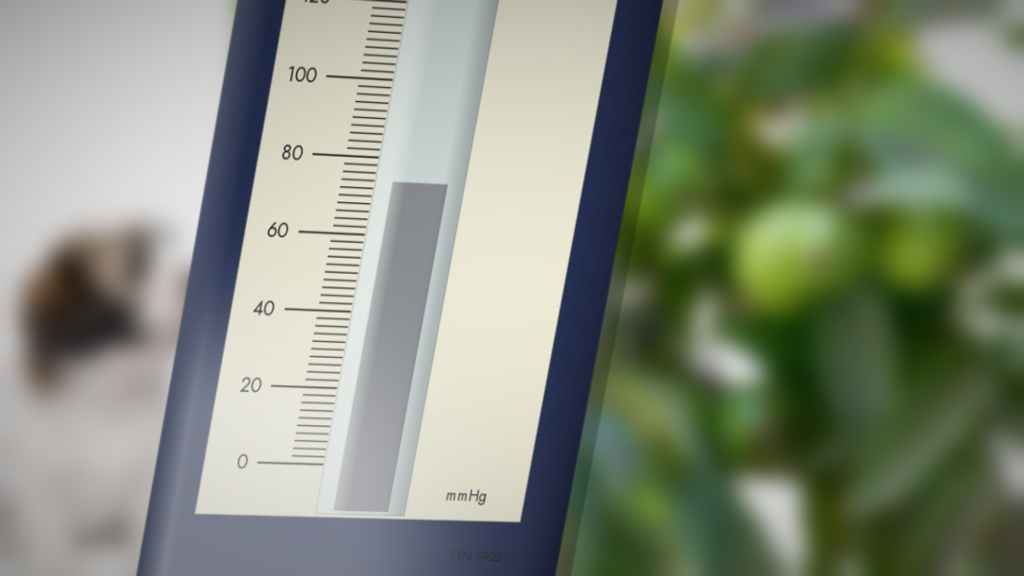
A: 74 mmHg
